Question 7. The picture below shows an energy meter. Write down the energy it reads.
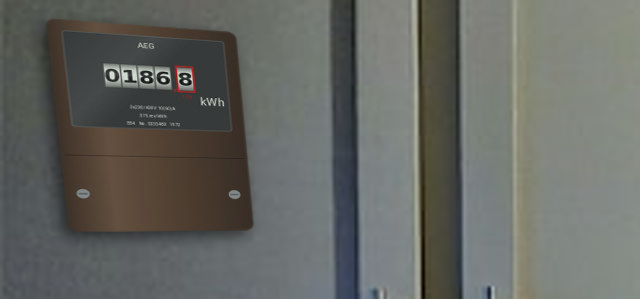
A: 186.8 kWh
